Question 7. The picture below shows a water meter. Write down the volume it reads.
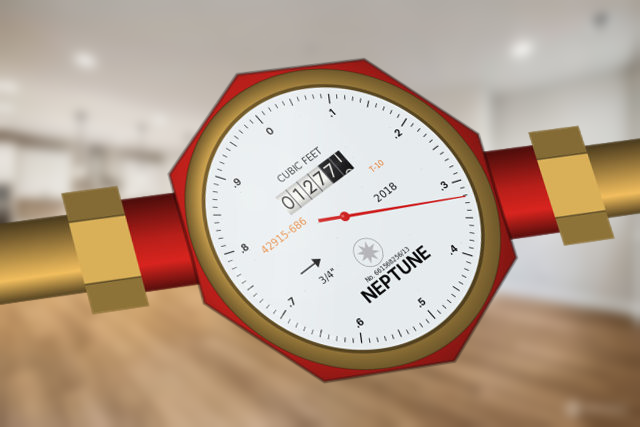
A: 12771.32 ft³
